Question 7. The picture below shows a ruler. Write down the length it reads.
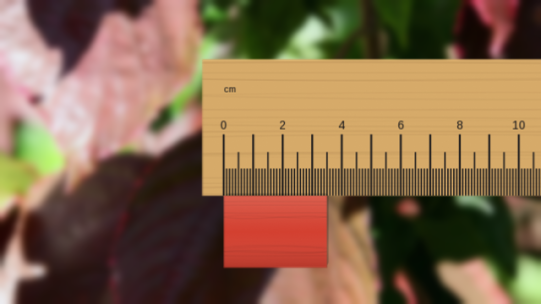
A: 3.5 cm
